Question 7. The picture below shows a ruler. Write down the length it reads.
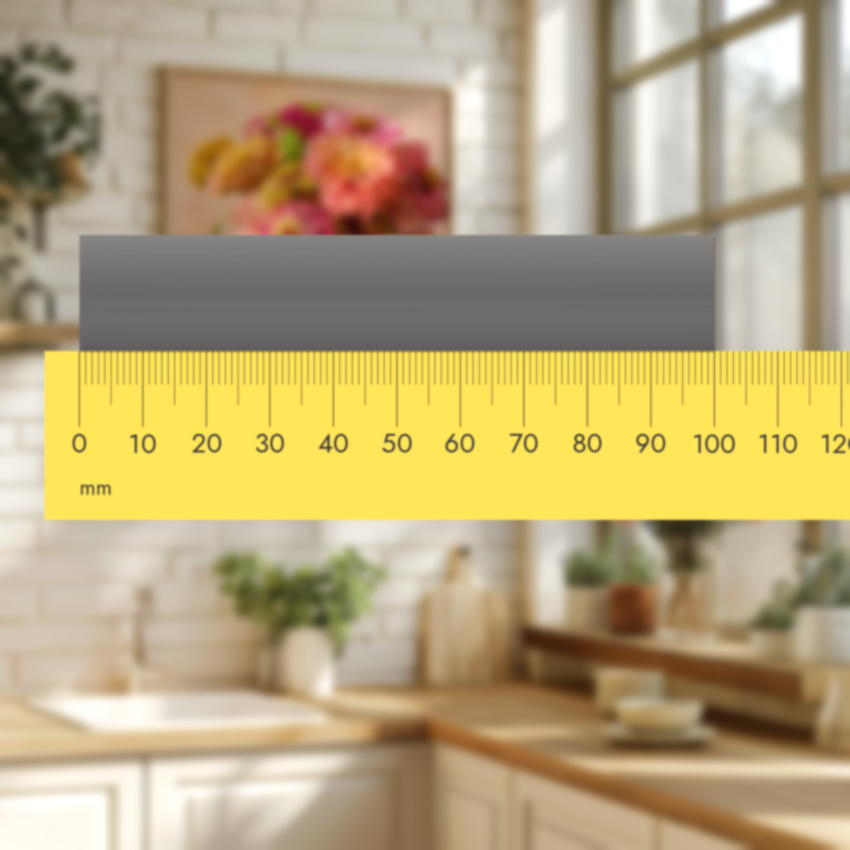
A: 100 mm
